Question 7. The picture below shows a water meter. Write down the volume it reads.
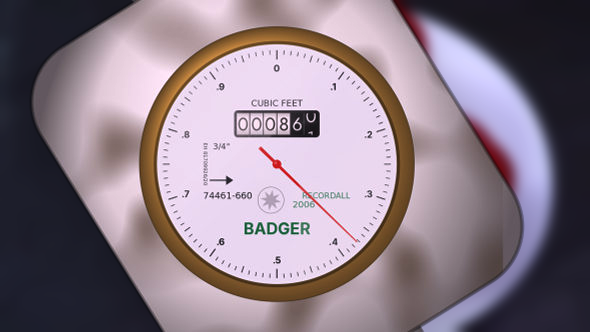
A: 860.37 ft³
